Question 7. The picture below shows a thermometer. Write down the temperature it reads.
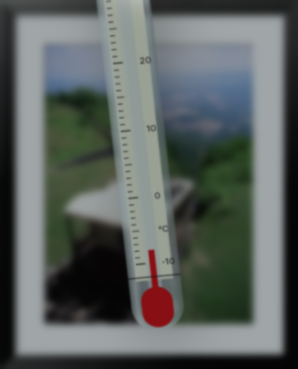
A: -8 °C
